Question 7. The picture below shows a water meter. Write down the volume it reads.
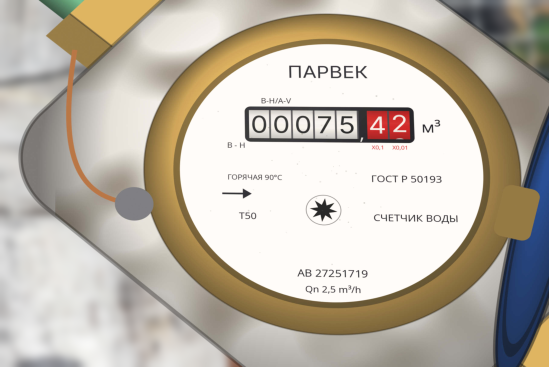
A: 75.42 m³
